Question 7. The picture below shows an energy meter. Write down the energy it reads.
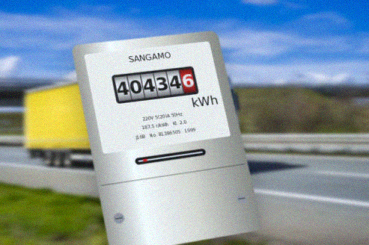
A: 40434.6 kWh
